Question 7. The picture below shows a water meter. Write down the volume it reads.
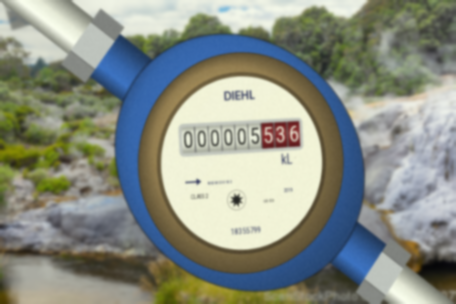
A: 5.536 kL
